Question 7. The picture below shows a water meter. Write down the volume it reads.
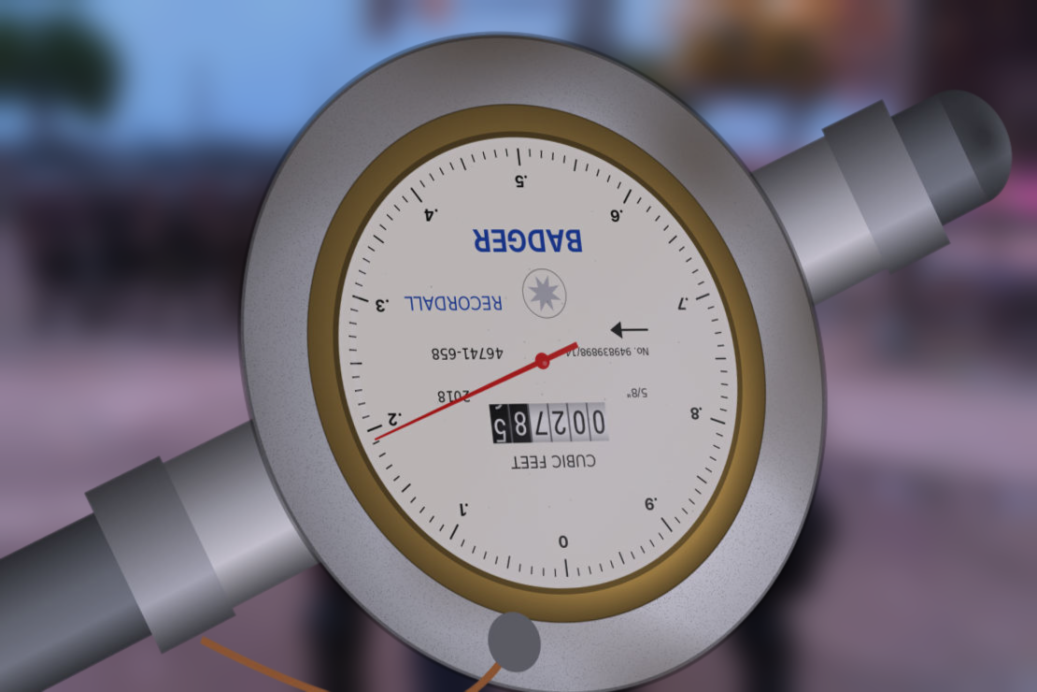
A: 2785.19 ft³
